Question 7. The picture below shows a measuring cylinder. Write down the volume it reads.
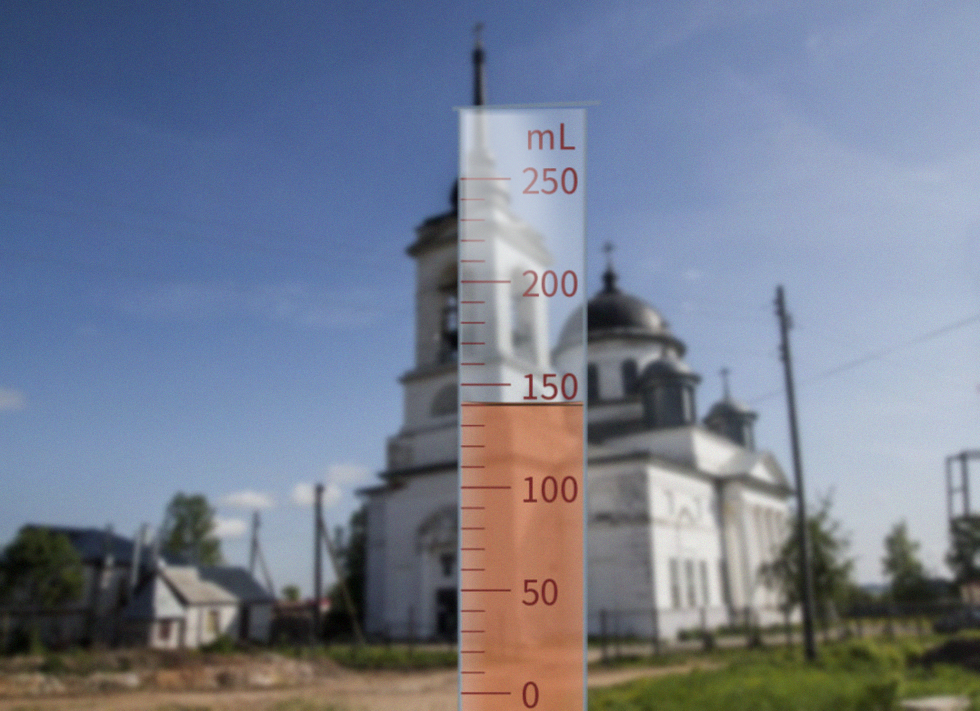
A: 140 mL
